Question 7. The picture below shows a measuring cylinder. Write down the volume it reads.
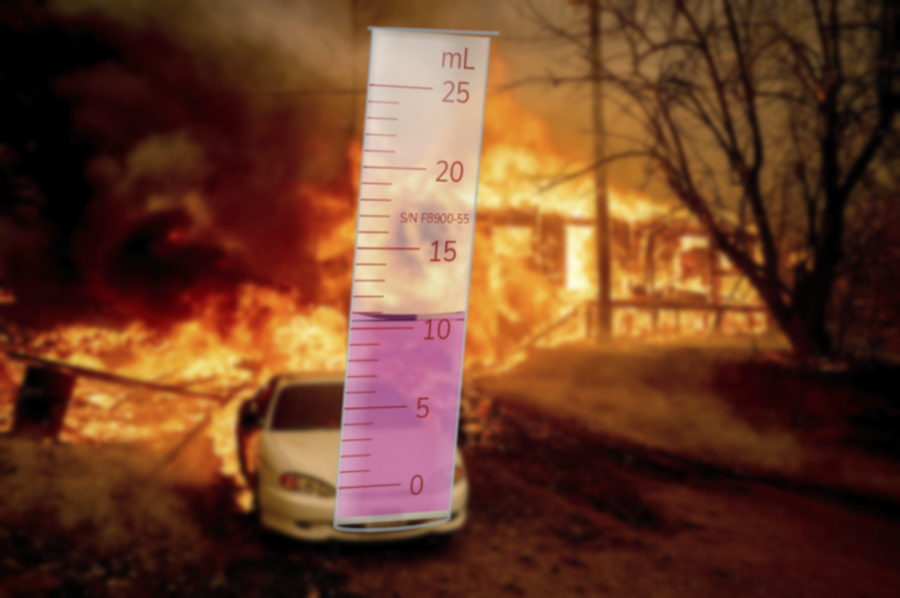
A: 10.5 mL
